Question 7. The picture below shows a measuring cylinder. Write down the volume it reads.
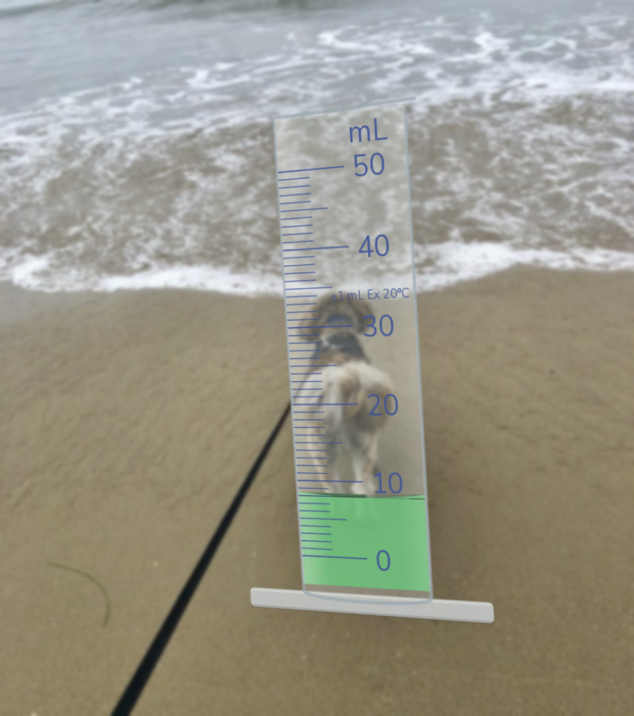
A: 8 mL
